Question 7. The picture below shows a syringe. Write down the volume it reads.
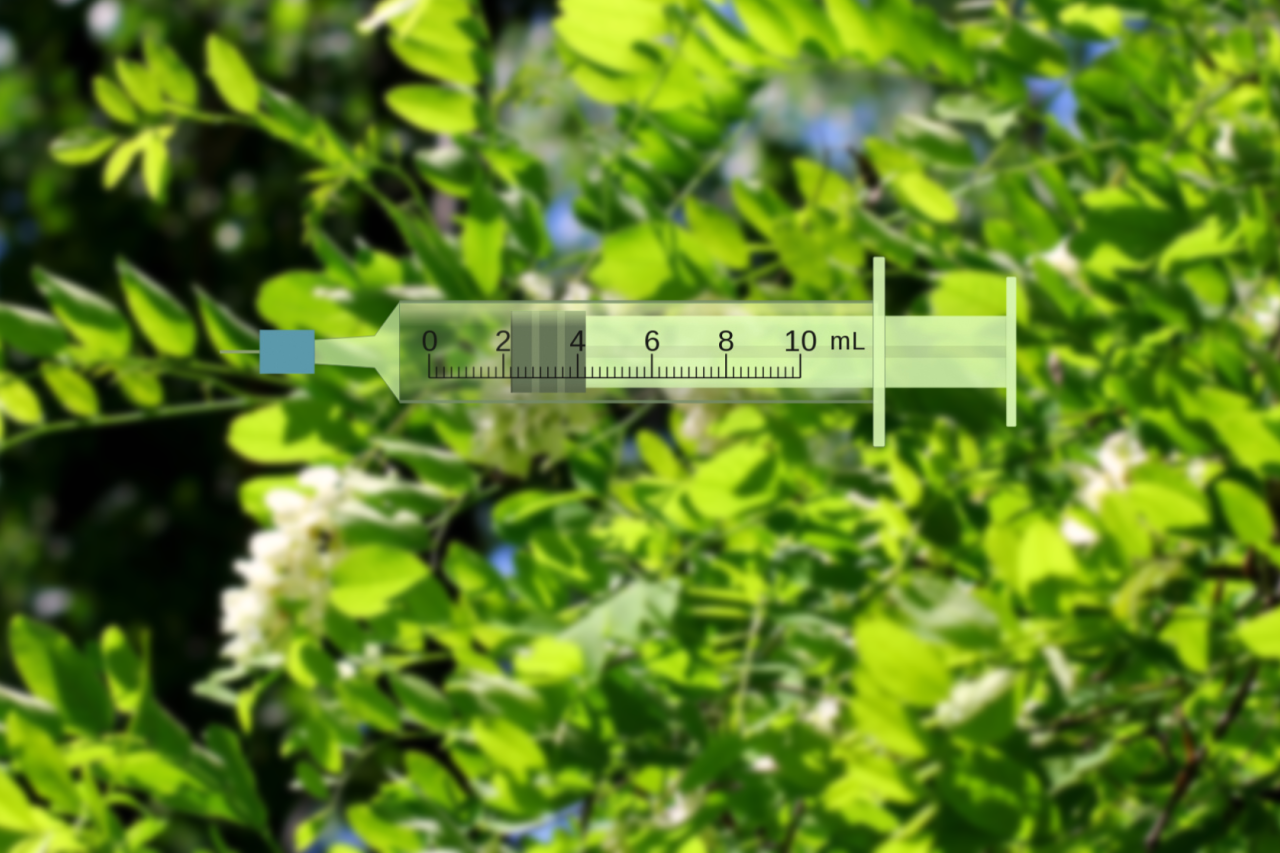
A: 2.2 mL
